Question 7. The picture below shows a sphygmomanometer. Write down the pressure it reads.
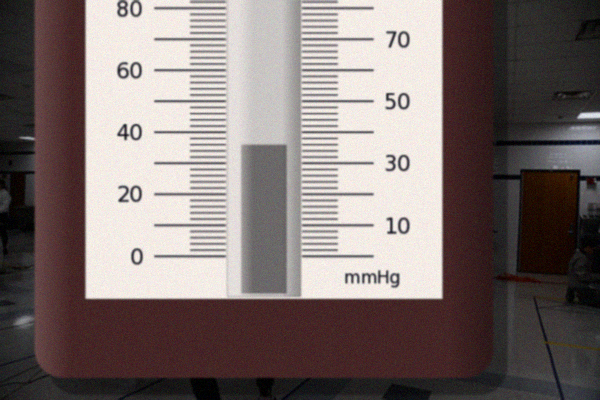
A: 36 mmHg
